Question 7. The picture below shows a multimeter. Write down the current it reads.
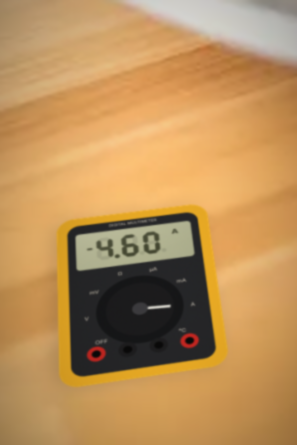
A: -4.60 A
